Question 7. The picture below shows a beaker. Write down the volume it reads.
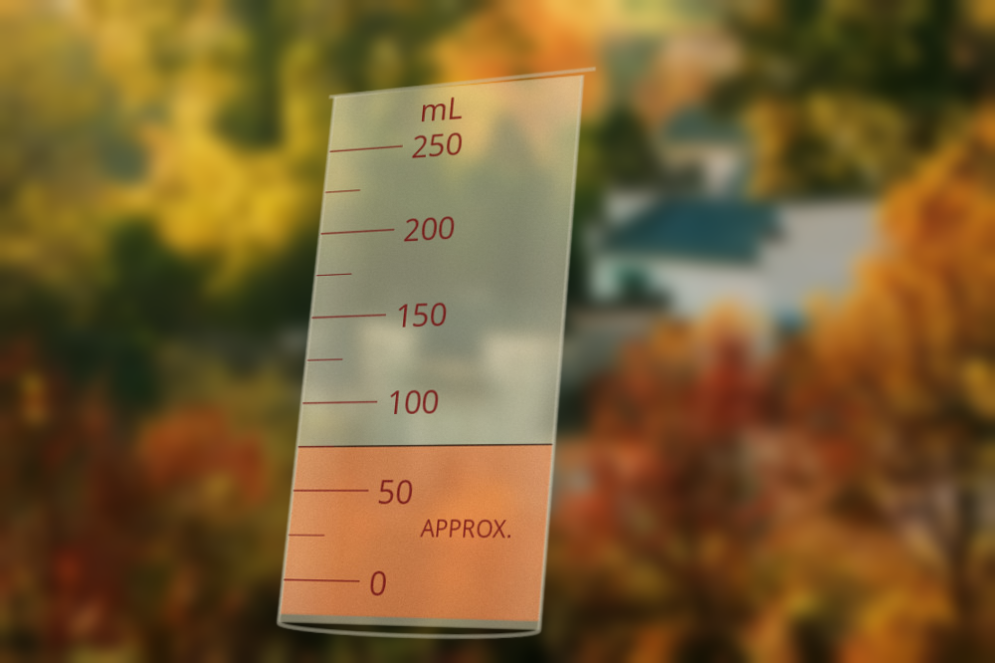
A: 75 mL
